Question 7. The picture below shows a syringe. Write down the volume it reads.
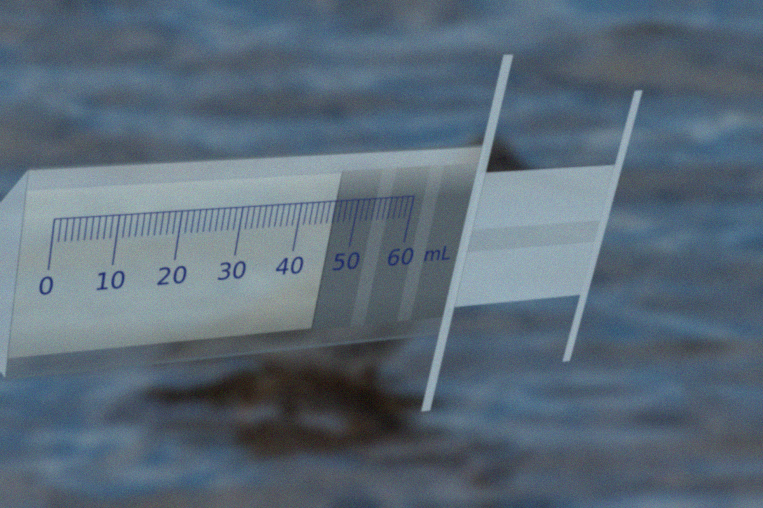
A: 46 mL
